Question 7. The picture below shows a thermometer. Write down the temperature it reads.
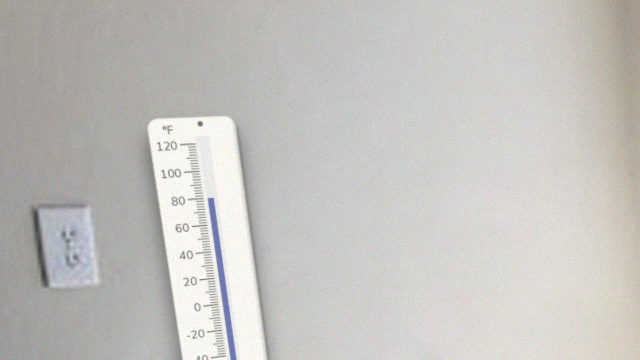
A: 80 °F
